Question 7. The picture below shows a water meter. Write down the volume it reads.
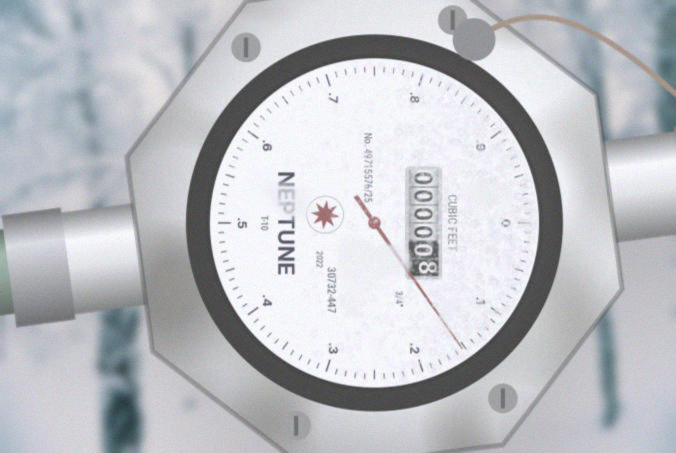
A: 8.15 ft³
